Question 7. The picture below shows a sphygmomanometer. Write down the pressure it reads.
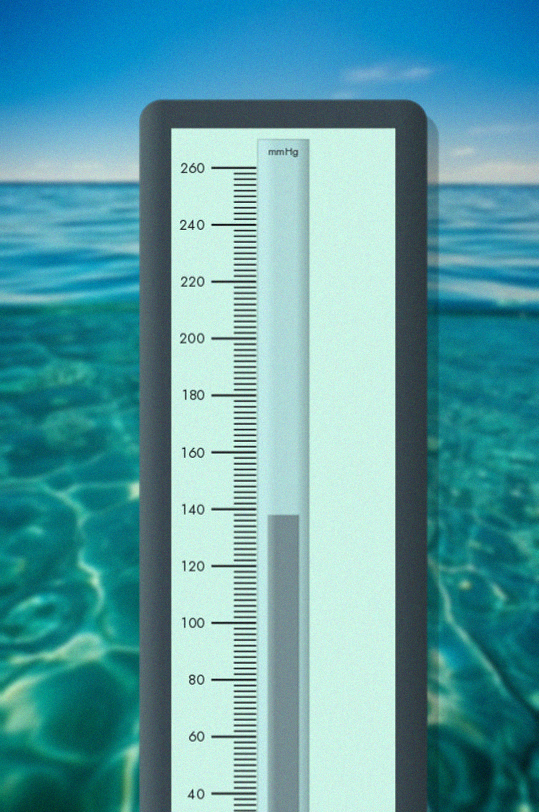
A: 138 mmHg
